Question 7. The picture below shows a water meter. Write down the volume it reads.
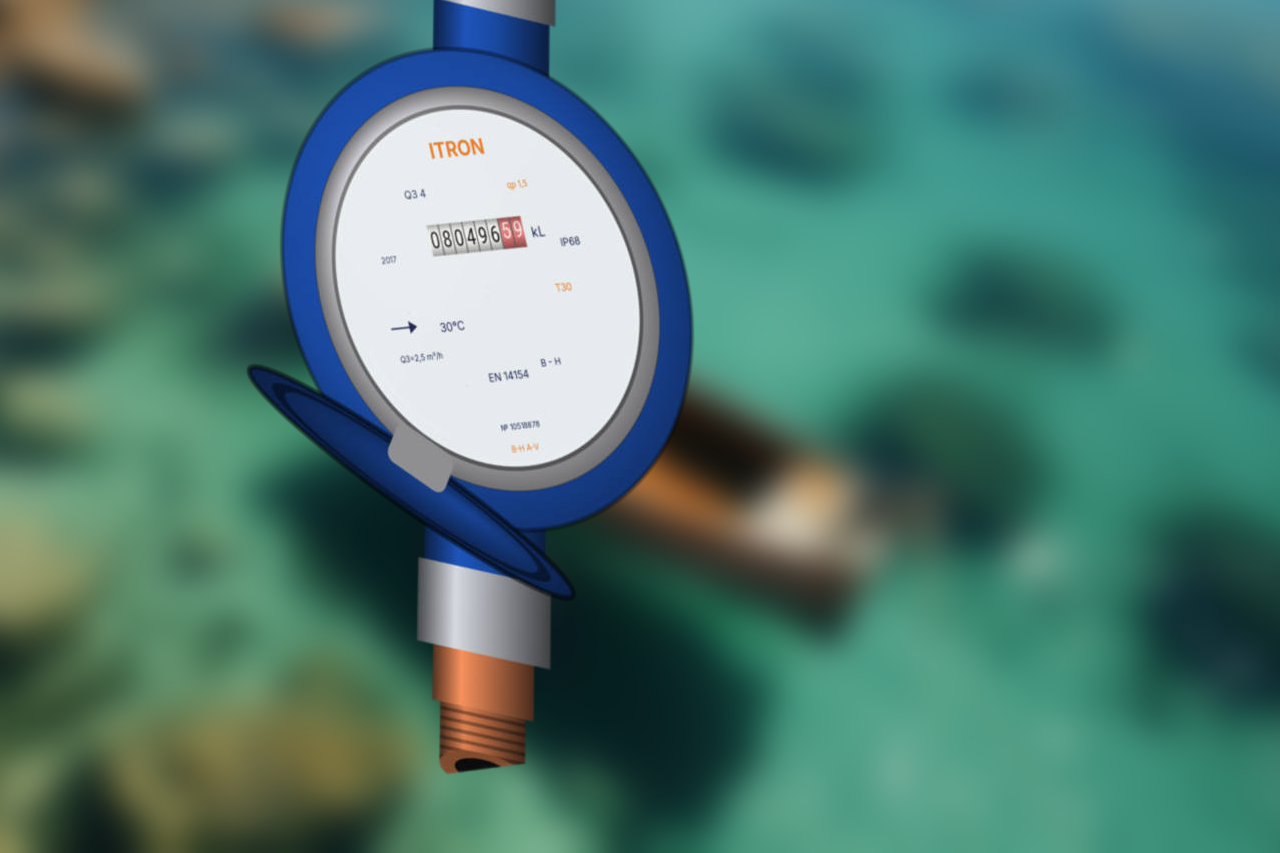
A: 80496.59 kL
